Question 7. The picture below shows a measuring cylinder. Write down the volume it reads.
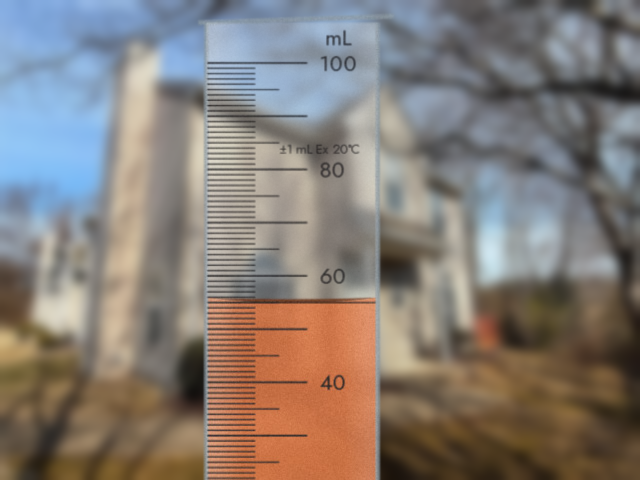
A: 55 mL
